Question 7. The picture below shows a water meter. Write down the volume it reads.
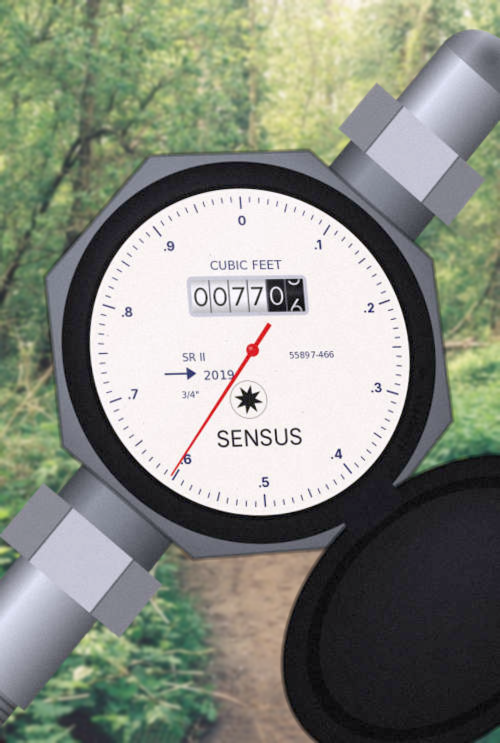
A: 7705.60 ft³
